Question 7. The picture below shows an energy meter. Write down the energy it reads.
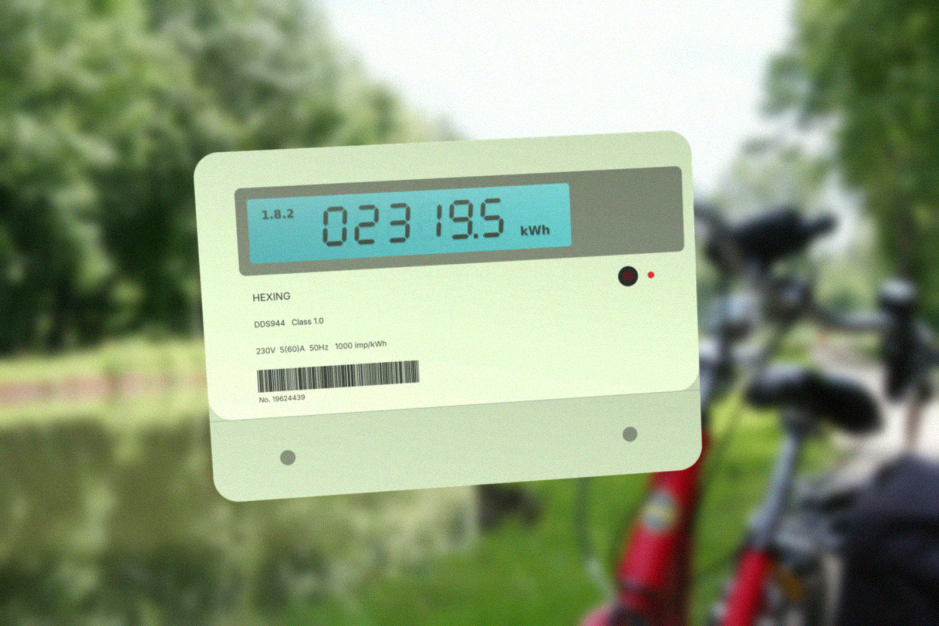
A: 2319.5 kWh
